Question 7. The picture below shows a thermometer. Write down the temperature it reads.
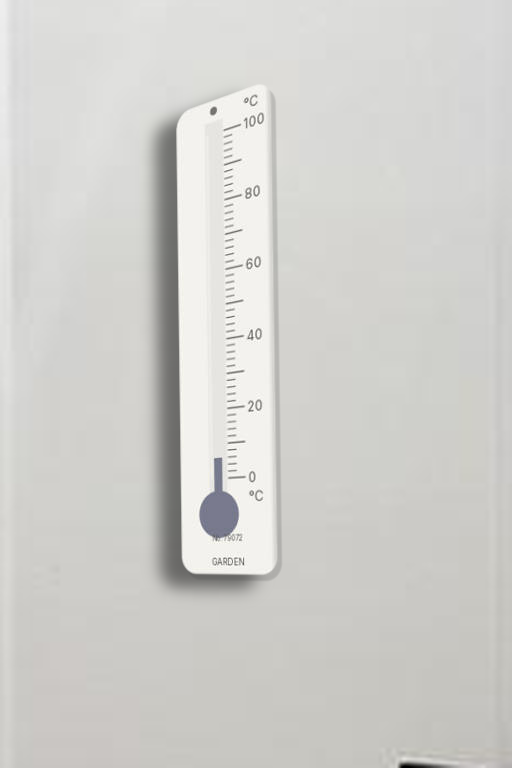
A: 6 °C
